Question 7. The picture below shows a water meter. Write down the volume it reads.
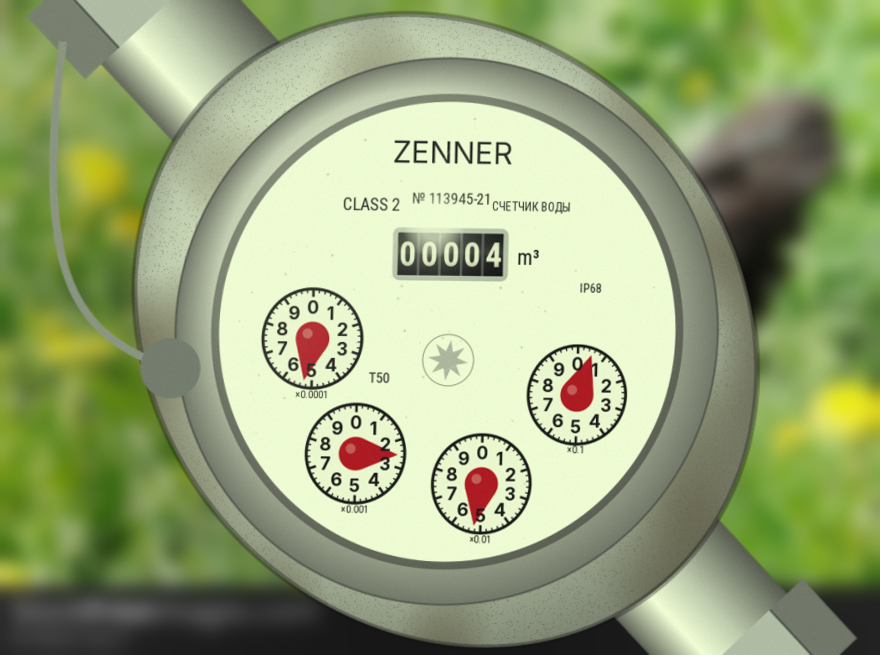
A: 4.0525 m³
